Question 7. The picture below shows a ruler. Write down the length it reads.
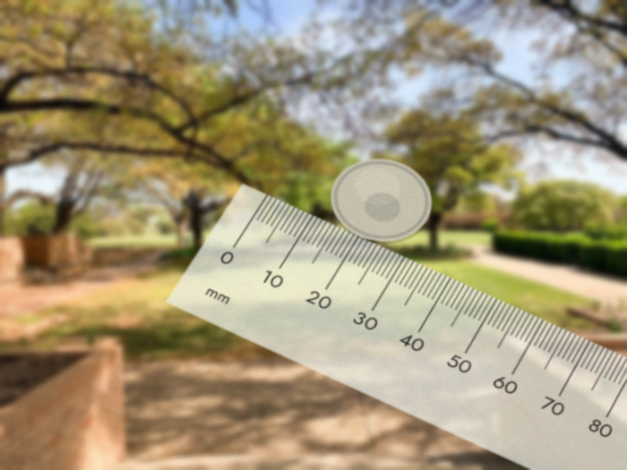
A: 20 mm
